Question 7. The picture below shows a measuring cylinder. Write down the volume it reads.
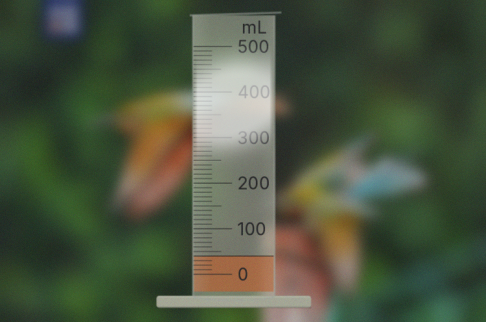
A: 40 mL
